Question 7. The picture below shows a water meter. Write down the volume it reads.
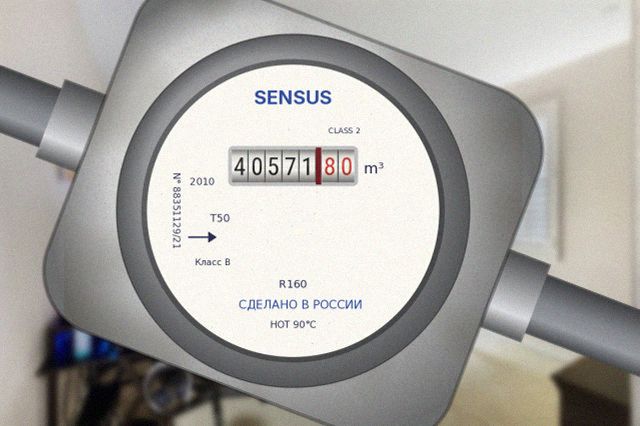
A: 40571.80 m³
